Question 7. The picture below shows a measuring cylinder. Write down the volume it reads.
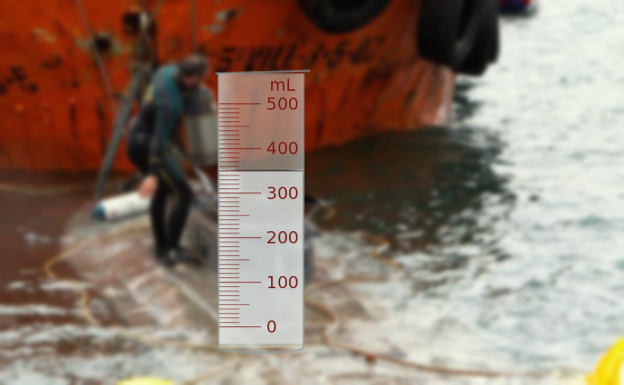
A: 350 mL
